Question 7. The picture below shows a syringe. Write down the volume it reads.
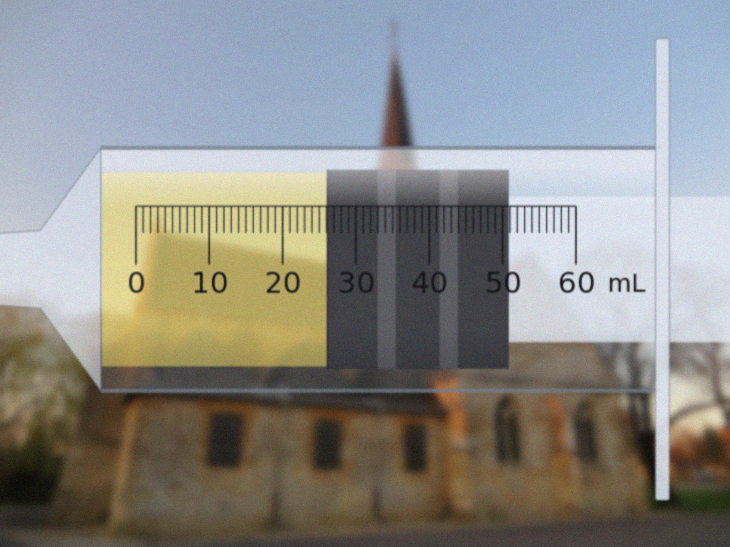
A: 26 mL
